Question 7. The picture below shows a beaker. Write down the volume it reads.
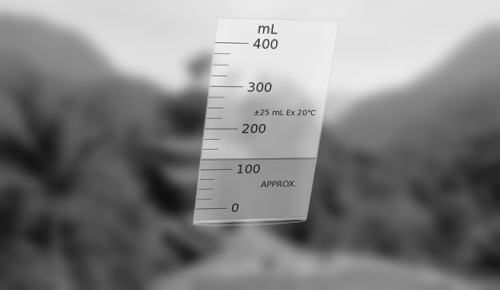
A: 125 mL
